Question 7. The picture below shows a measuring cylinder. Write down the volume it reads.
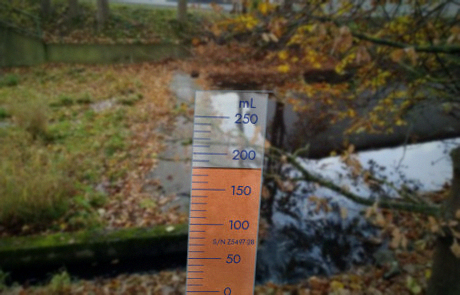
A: 180 mL
